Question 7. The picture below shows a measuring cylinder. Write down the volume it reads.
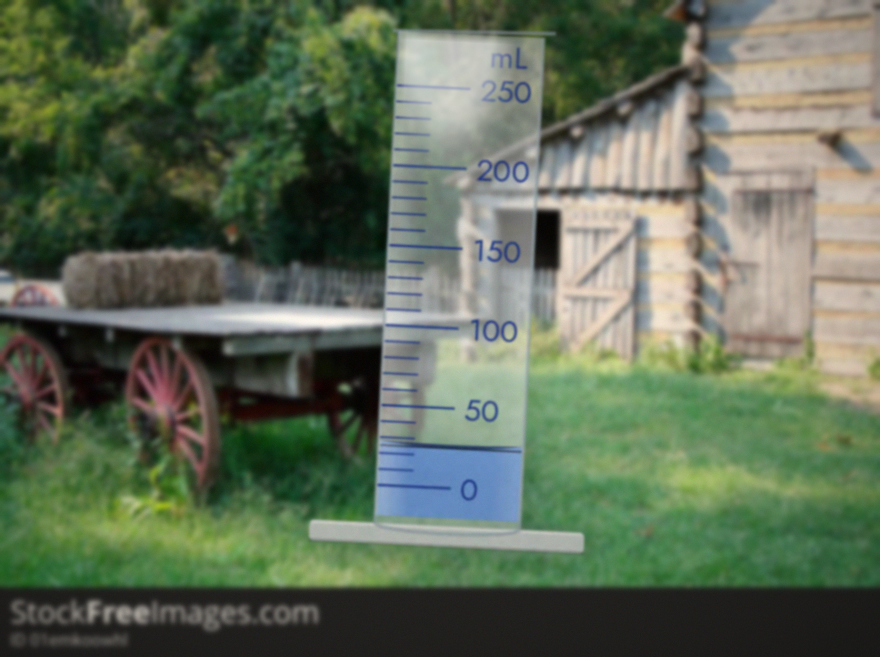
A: 25 mL
